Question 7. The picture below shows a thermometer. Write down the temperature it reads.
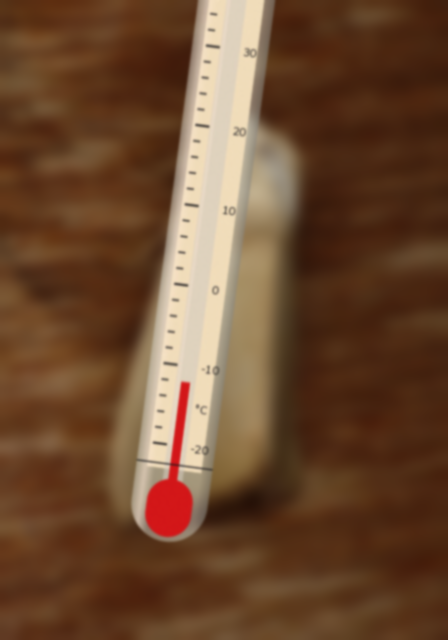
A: -12 °C
